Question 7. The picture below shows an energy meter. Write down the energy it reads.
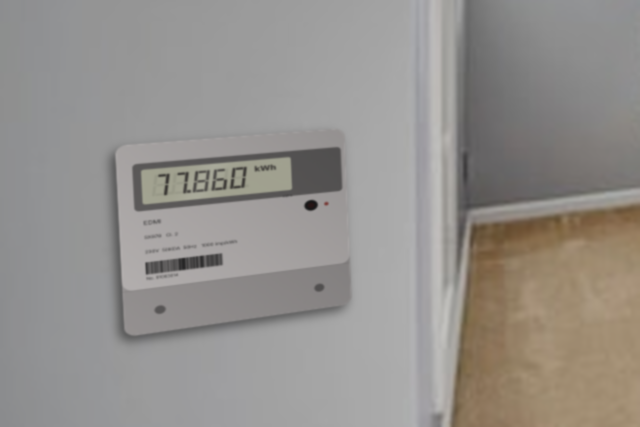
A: 77.860 kWh
